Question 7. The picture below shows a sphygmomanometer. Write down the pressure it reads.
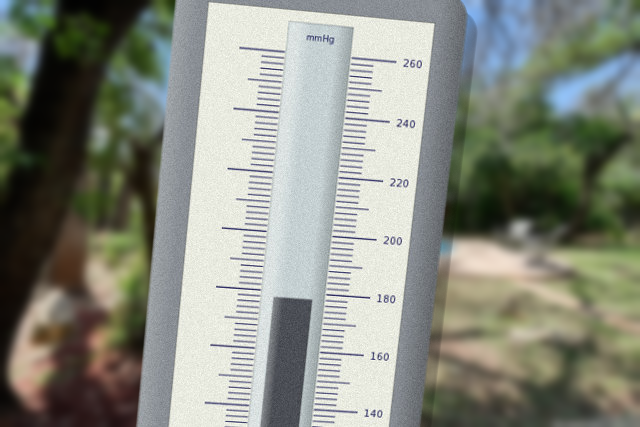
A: 178 mmHg
